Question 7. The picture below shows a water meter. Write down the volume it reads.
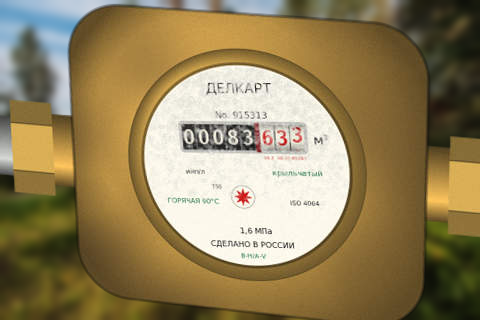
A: 83.633 m³
